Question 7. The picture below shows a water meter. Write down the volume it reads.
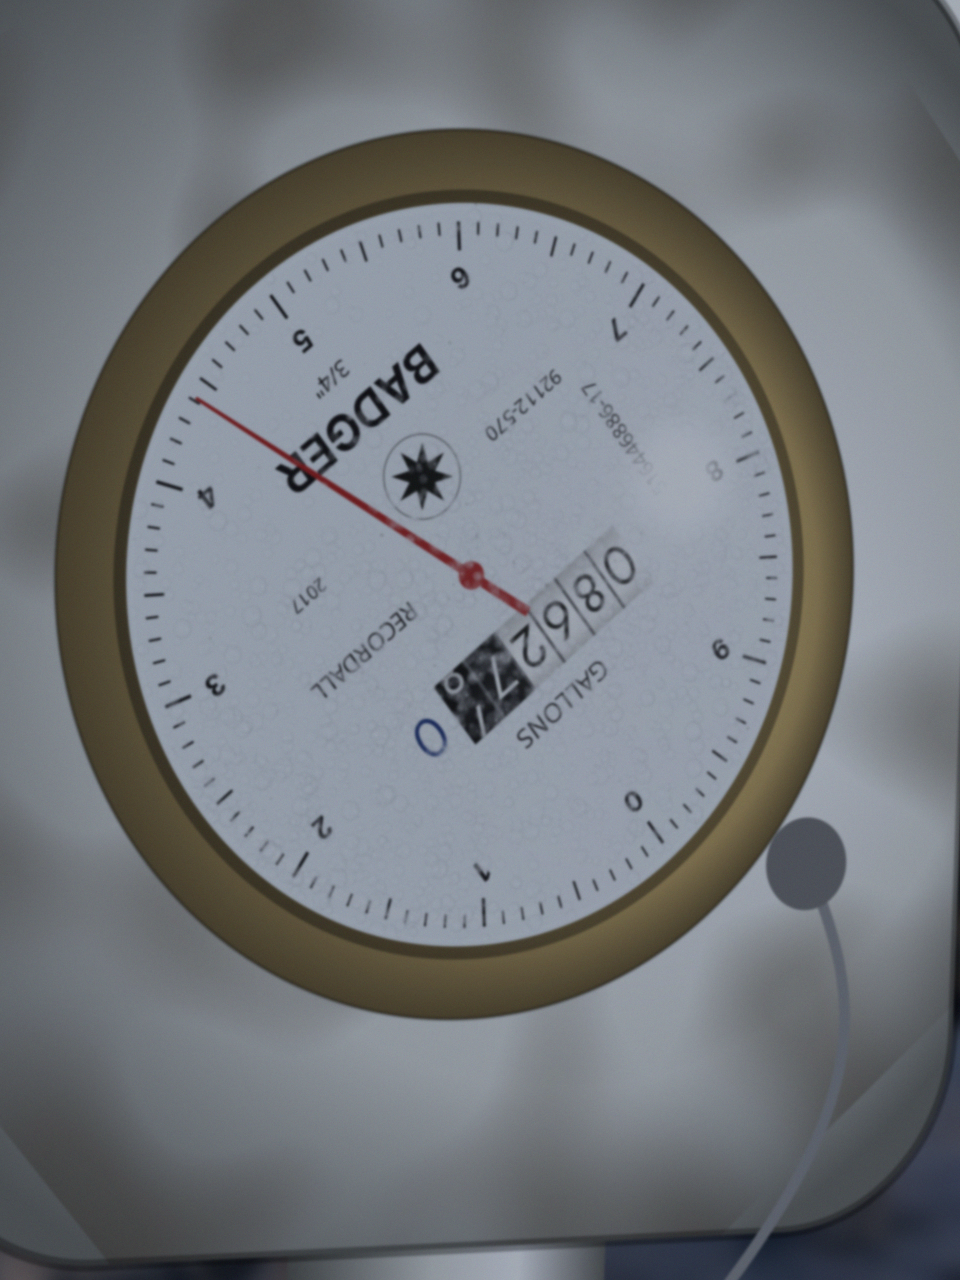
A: 862774.4 gal
